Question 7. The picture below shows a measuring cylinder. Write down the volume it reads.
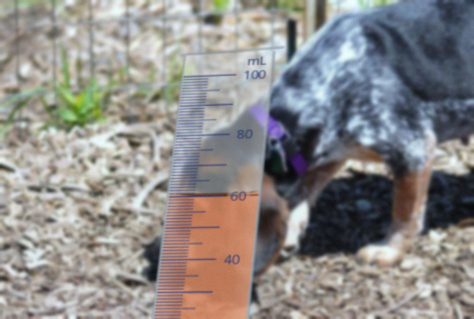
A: 60 mL
